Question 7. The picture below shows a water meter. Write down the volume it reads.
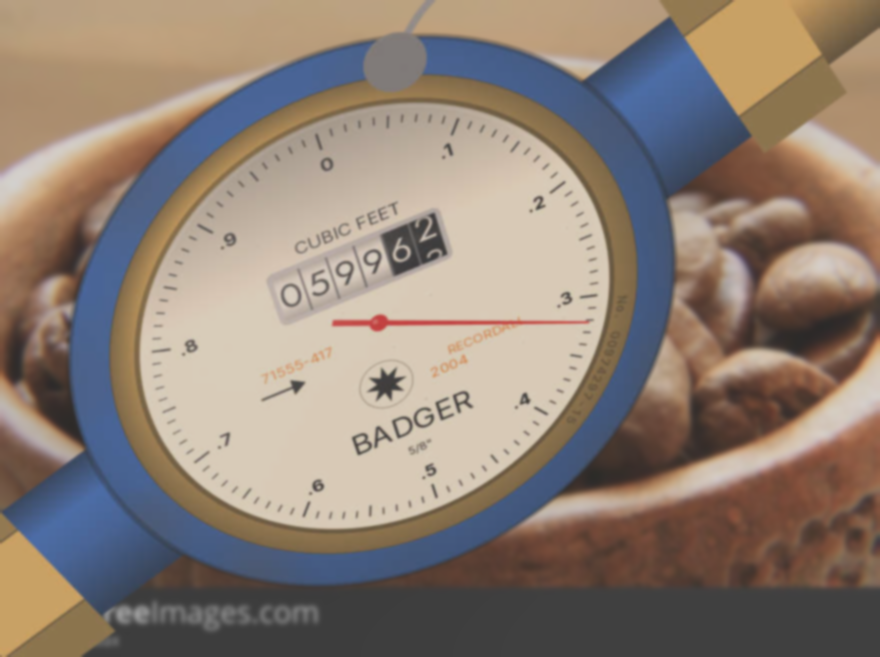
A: 59962.32 ft³
